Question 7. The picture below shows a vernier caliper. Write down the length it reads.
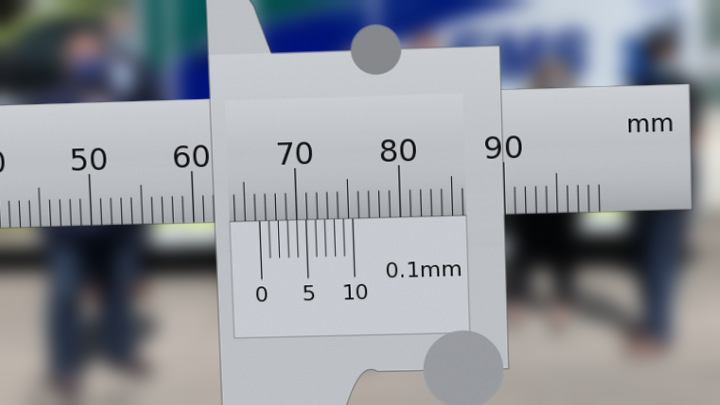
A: 66.4 mm
